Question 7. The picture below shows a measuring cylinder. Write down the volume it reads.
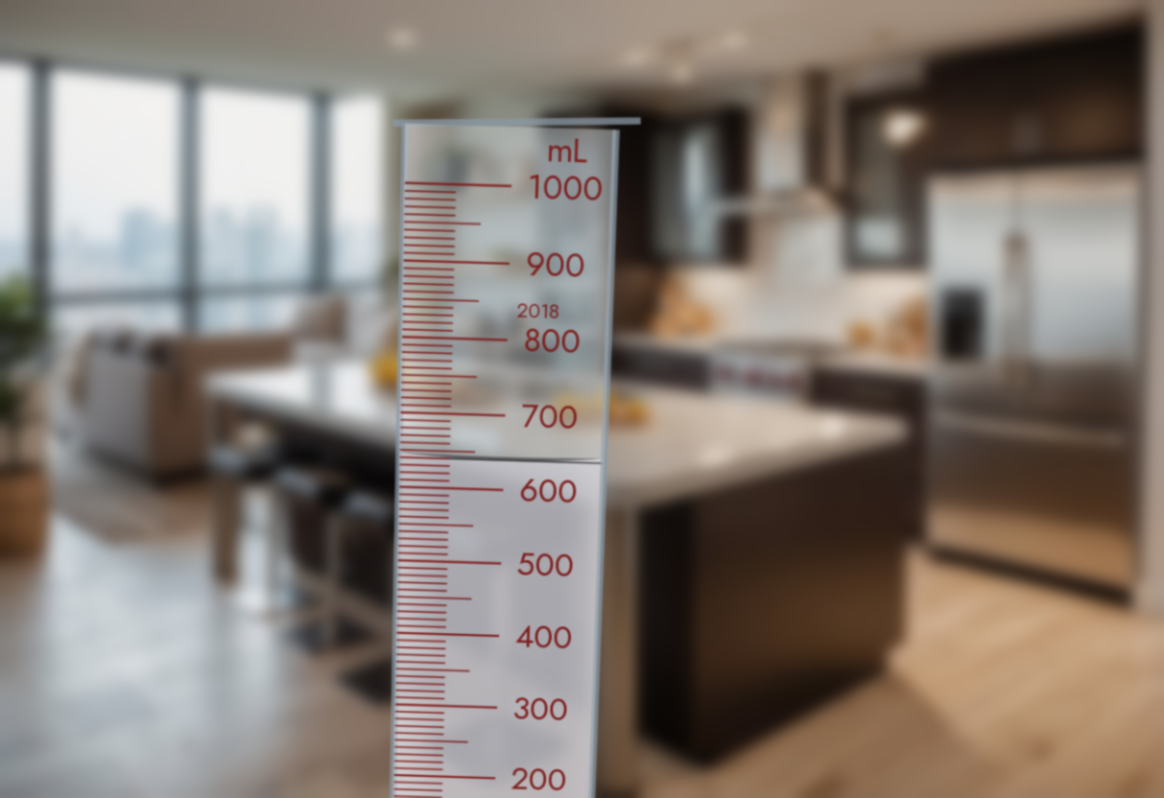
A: 640 mL
